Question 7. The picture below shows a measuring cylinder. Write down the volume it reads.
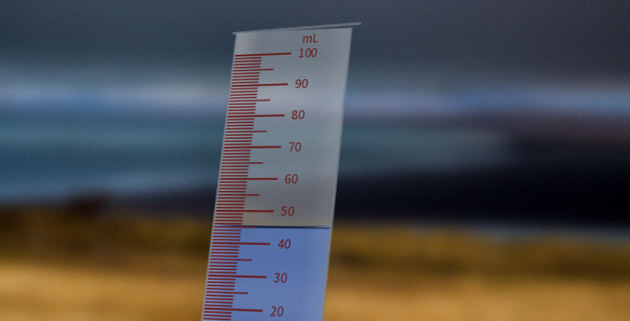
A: 45 mL
